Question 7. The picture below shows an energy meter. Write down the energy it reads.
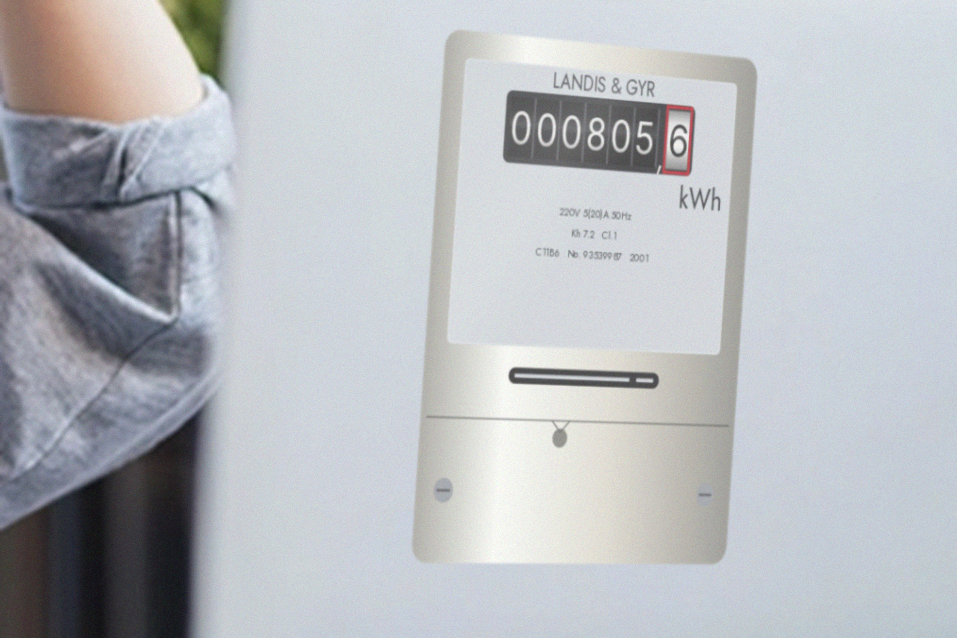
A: 805.6 kWh
